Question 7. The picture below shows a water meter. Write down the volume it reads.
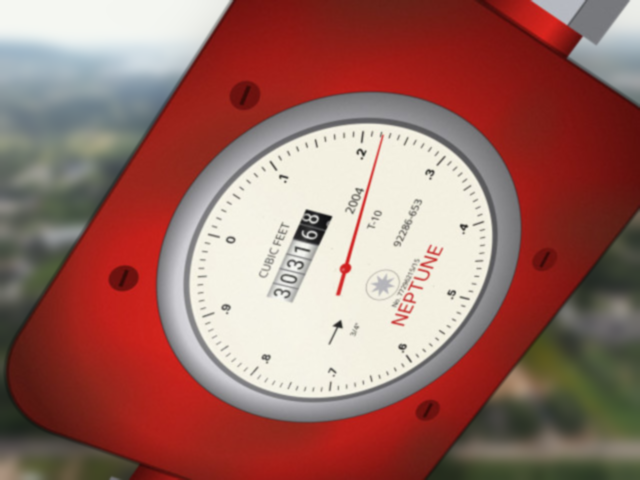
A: 303168.22 ft³
